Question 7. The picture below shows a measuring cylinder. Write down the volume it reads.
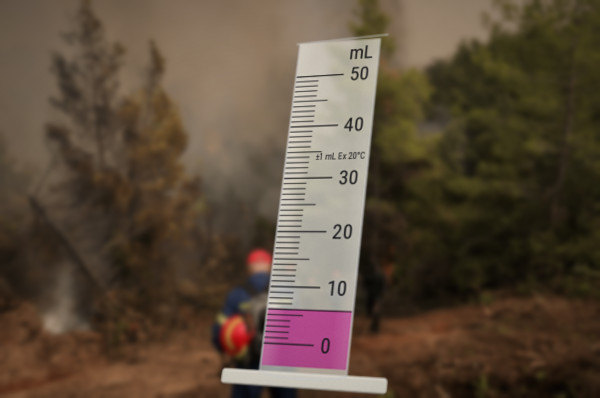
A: 6 mL
